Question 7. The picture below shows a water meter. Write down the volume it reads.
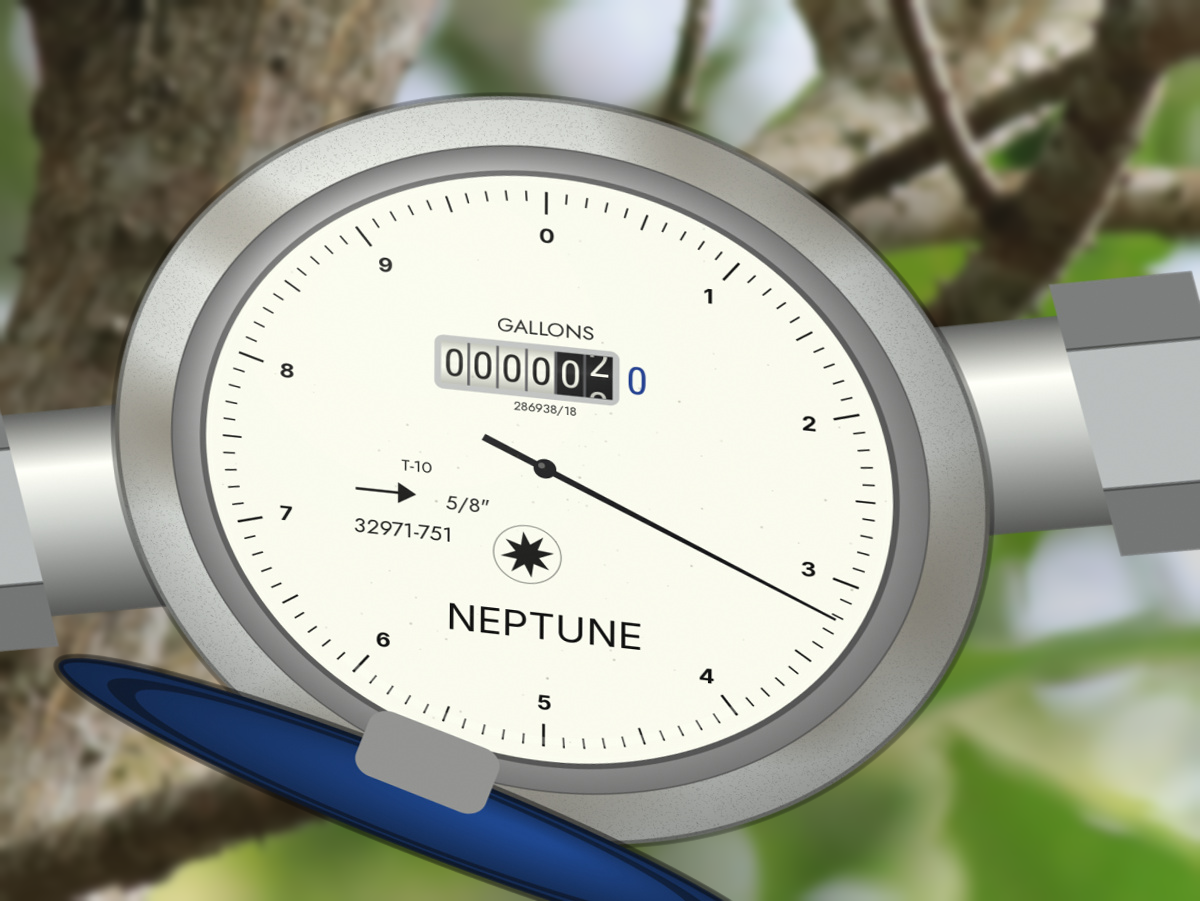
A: 23.2 gal
